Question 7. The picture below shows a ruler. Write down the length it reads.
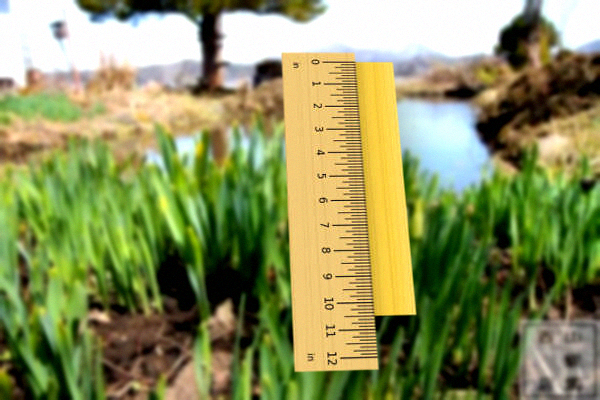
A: 10.5 in
